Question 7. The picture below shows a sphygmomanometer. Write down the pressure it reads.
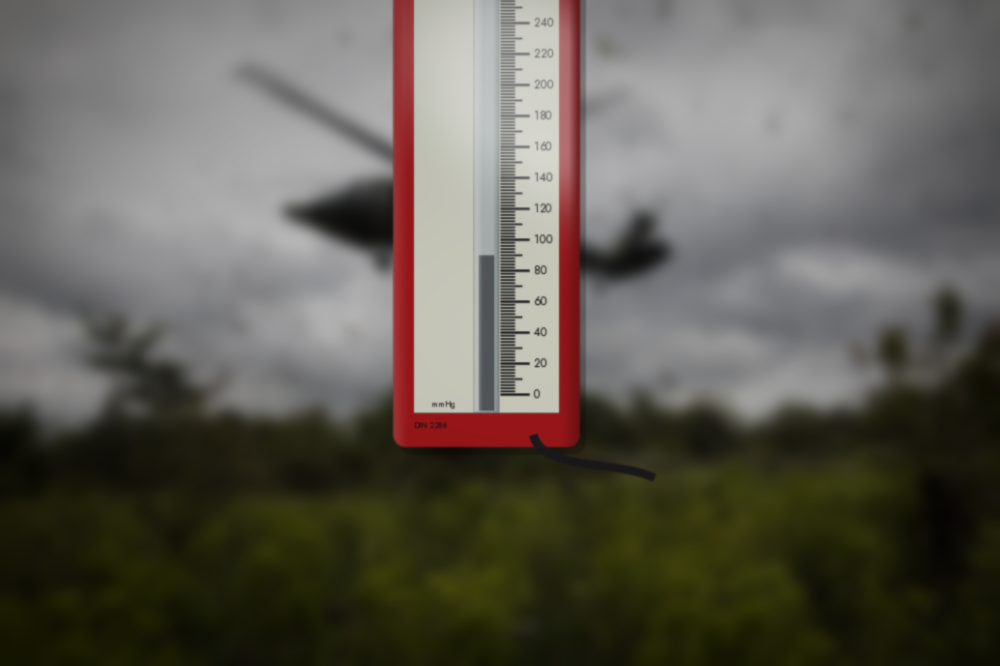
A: 90 mmHg
